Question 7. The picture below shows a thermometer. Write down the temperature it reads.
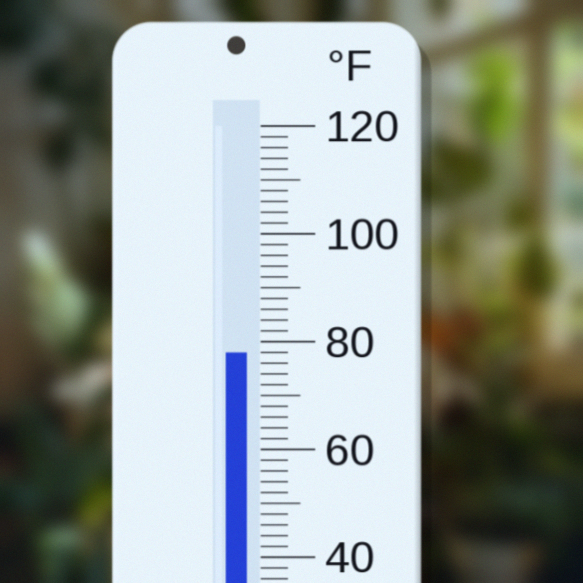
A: 78 °F
